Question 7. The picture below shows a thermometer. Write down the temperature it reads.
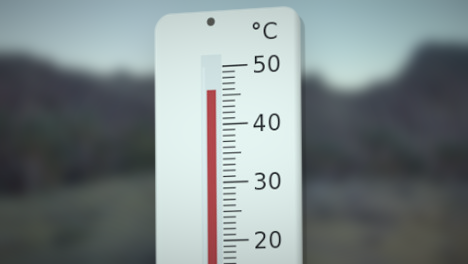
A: 46 °C
